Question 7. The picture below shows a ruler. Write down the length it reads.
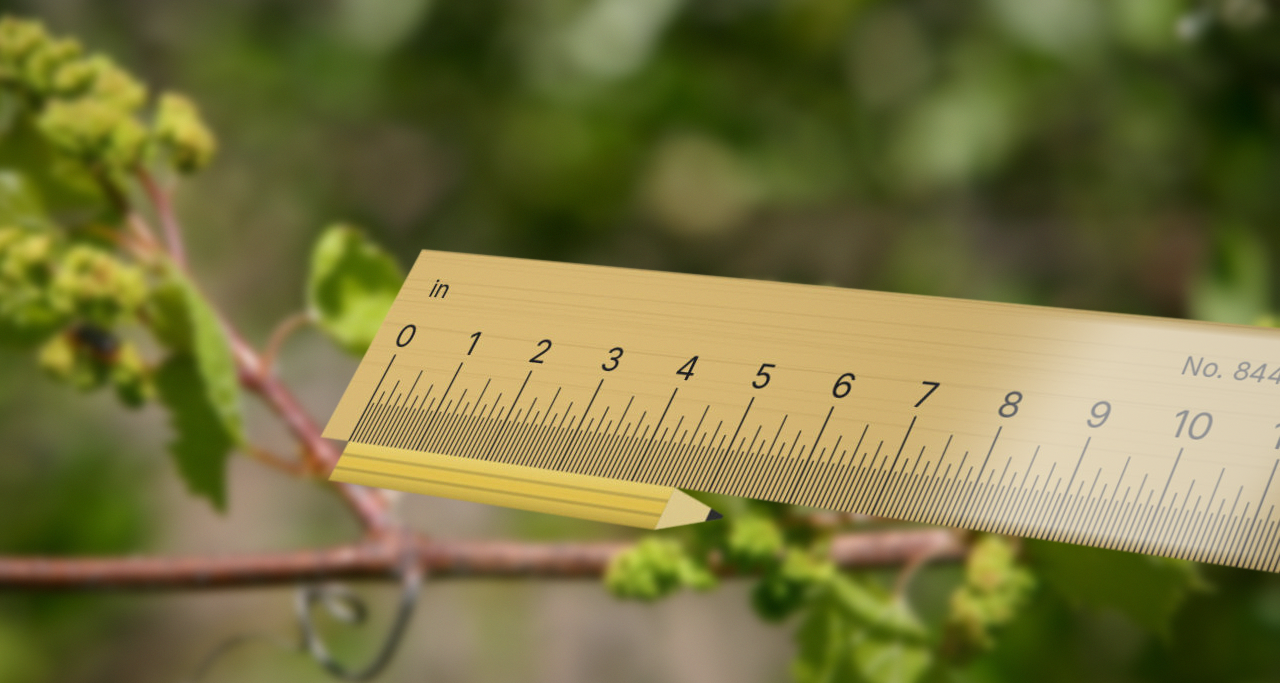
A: 5.3125 in
